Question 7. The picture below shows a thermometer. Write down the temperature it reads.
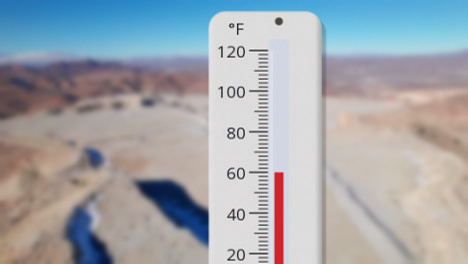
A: 60 °F
